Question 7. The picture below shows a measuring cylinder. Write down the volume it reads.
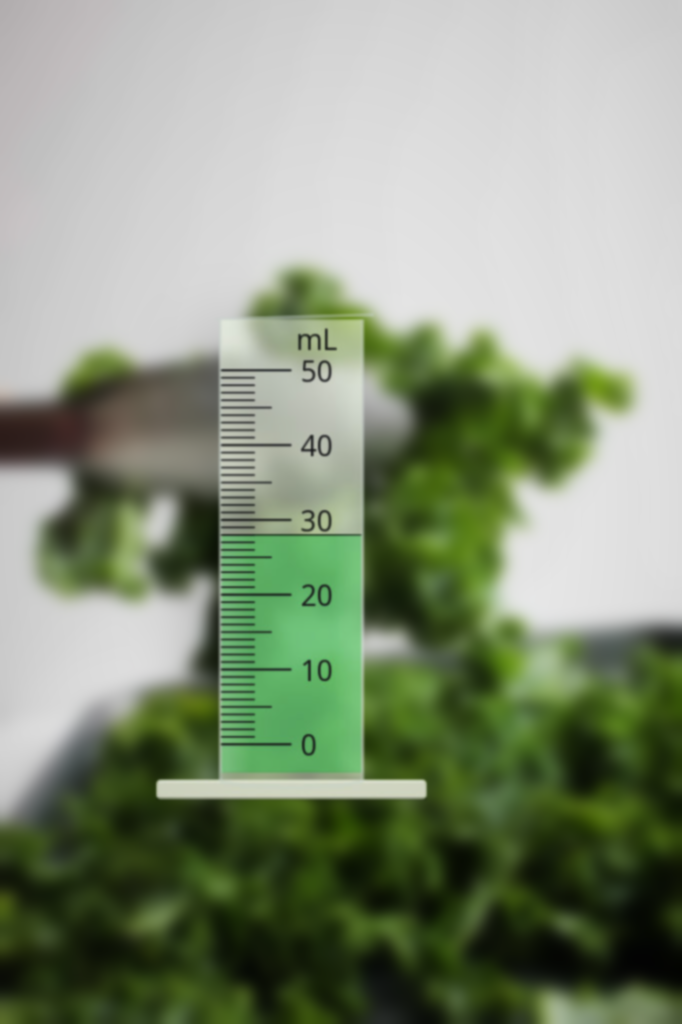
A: 28 mL
